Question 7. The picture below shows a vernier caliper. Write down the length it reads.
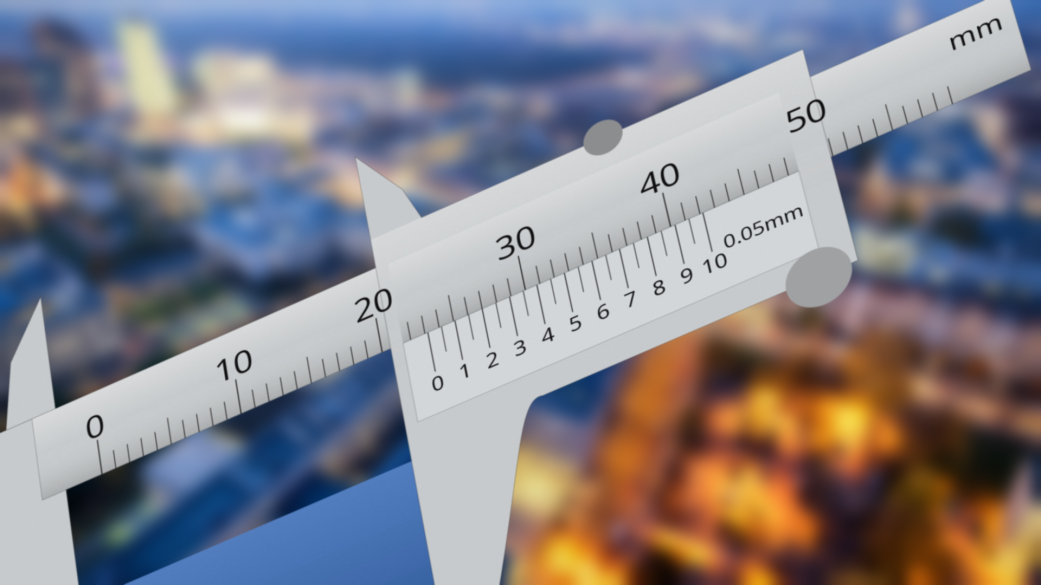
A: 23.2 mm
